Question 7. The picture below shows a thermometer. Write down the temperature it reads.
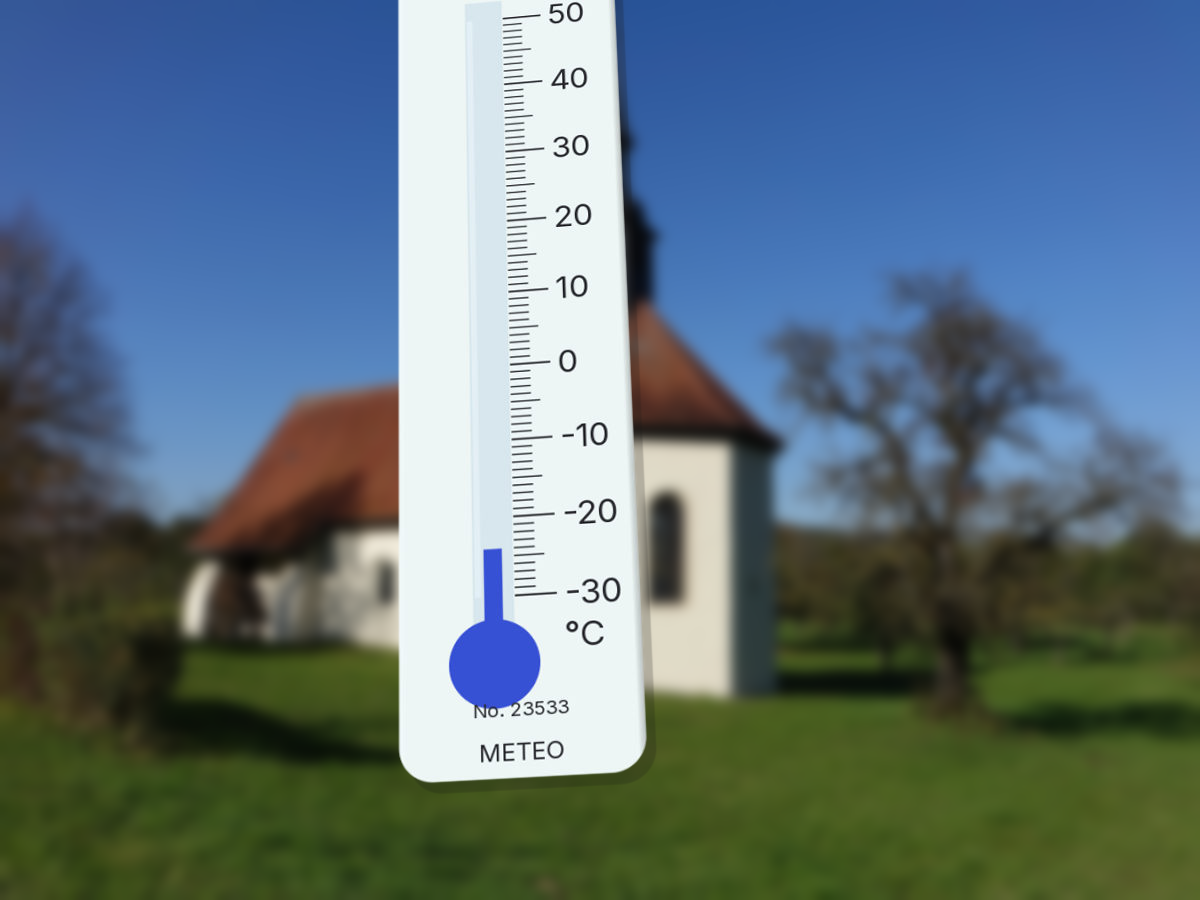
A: -24 °C
